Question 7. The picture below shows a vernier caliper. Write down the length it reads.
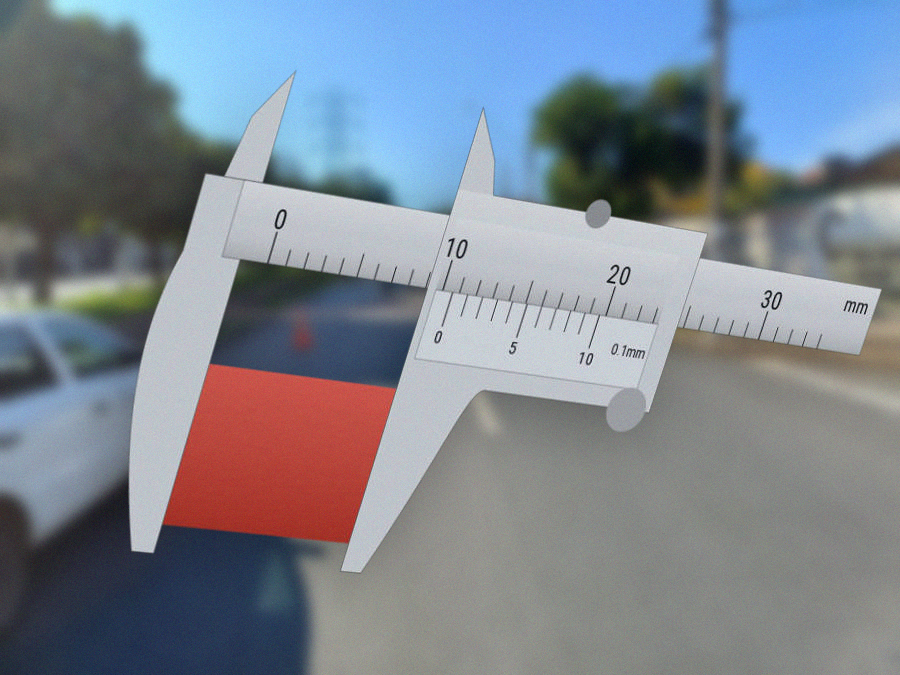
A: 10.6 mm
